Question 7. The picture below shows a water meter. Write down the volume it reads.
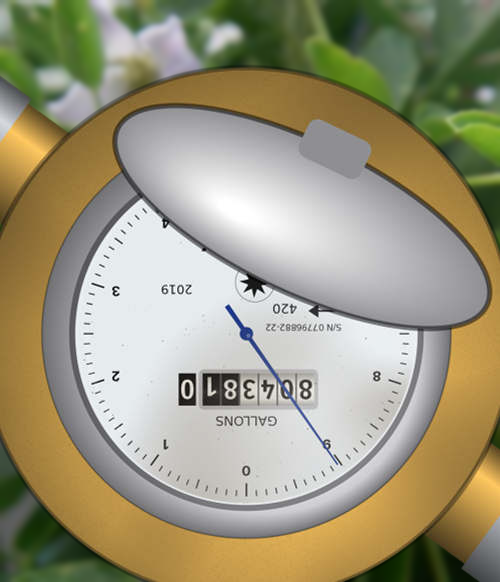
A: 8043809.0 gal
